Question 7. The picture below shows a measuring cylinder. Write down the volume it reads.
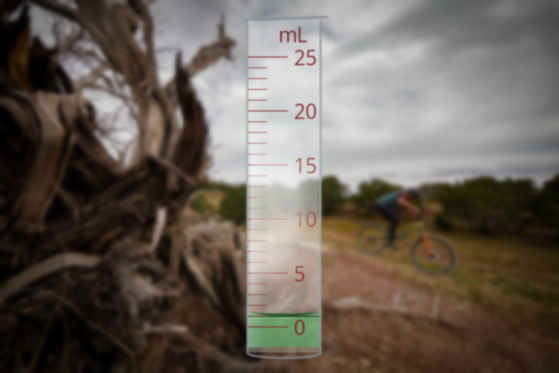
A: 1 mL
